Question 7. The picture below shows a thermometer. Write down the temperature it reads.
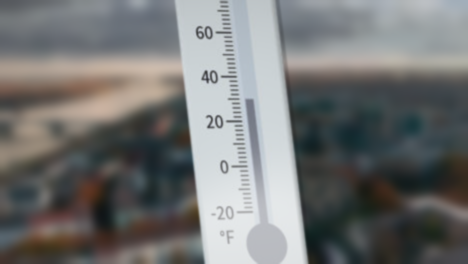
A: 30 °F
